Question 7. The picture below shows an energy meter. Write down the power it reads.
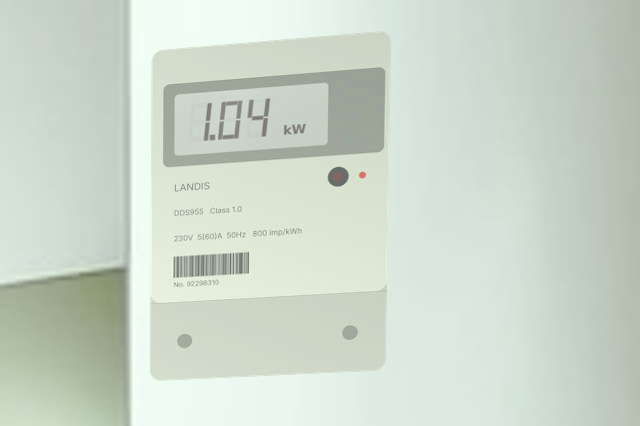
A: 1.04 kW
